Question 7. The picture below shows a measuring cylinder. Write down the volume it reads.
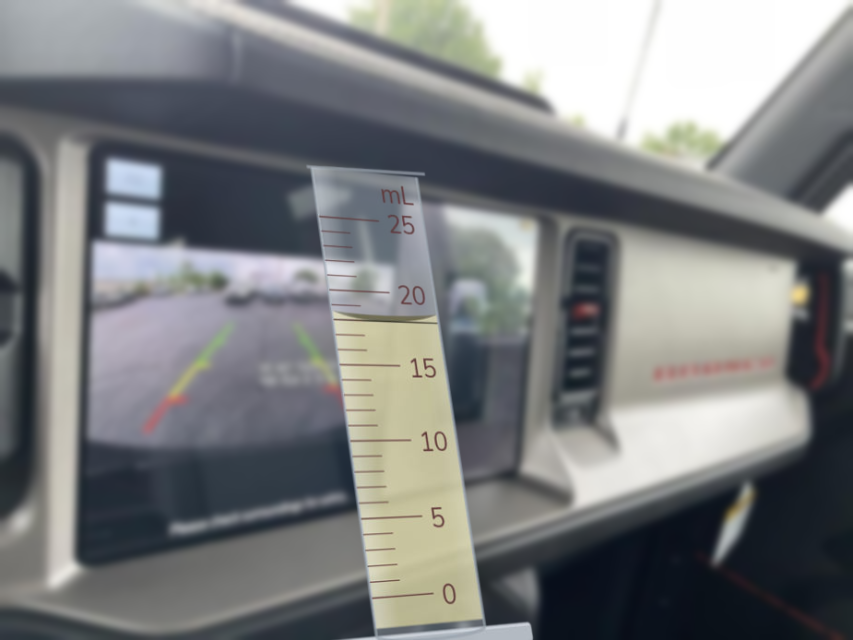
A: 18 mL
